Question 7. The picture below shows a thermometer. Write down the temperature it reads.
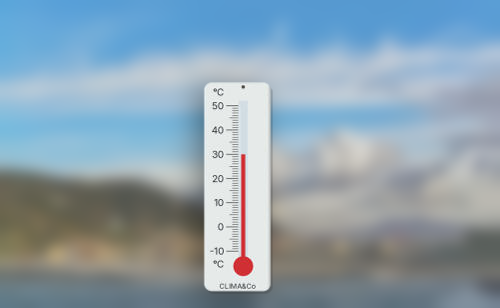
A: 30 °C
